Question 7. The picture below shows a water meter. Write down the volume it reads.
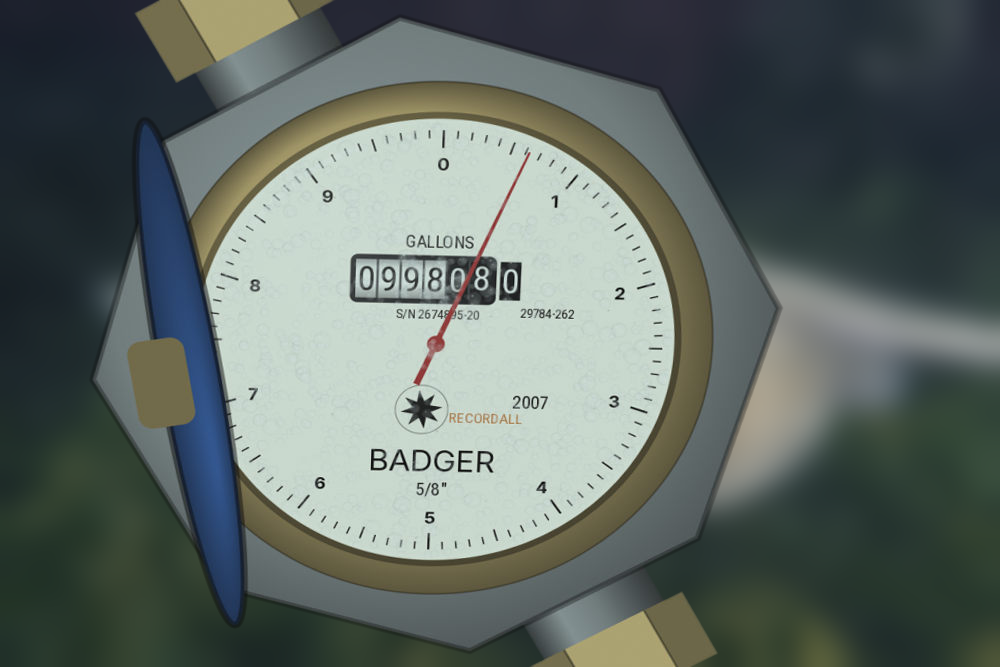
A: 998080.6 gal
